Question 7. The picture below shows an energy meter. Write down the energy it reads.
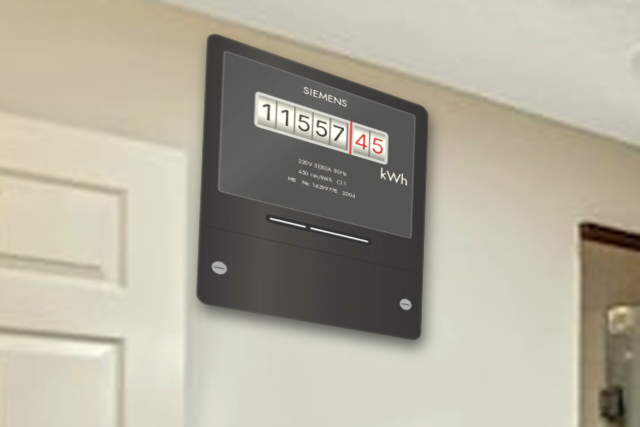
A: 11557.45 kWh
